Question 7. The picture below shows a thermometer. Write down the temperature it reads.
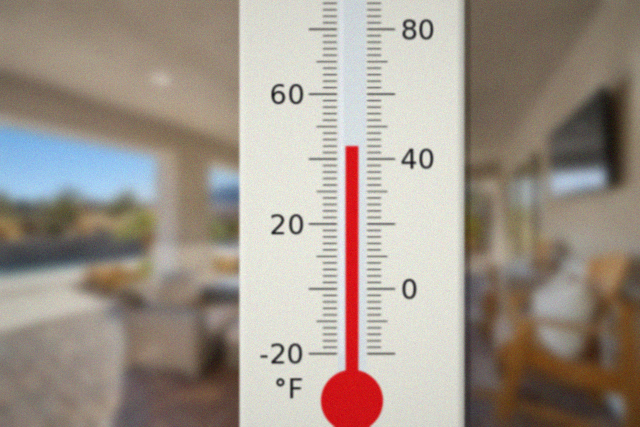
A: 44 °F
